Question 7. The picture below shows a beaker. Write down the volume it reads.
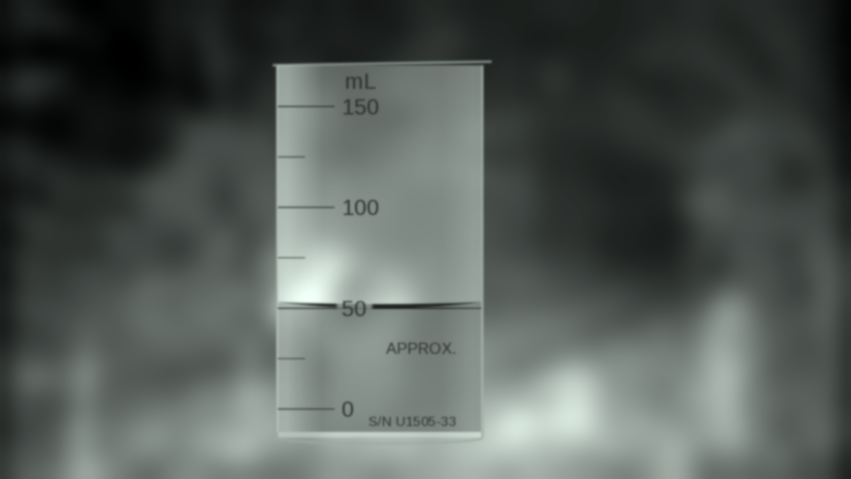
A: 50 mL
